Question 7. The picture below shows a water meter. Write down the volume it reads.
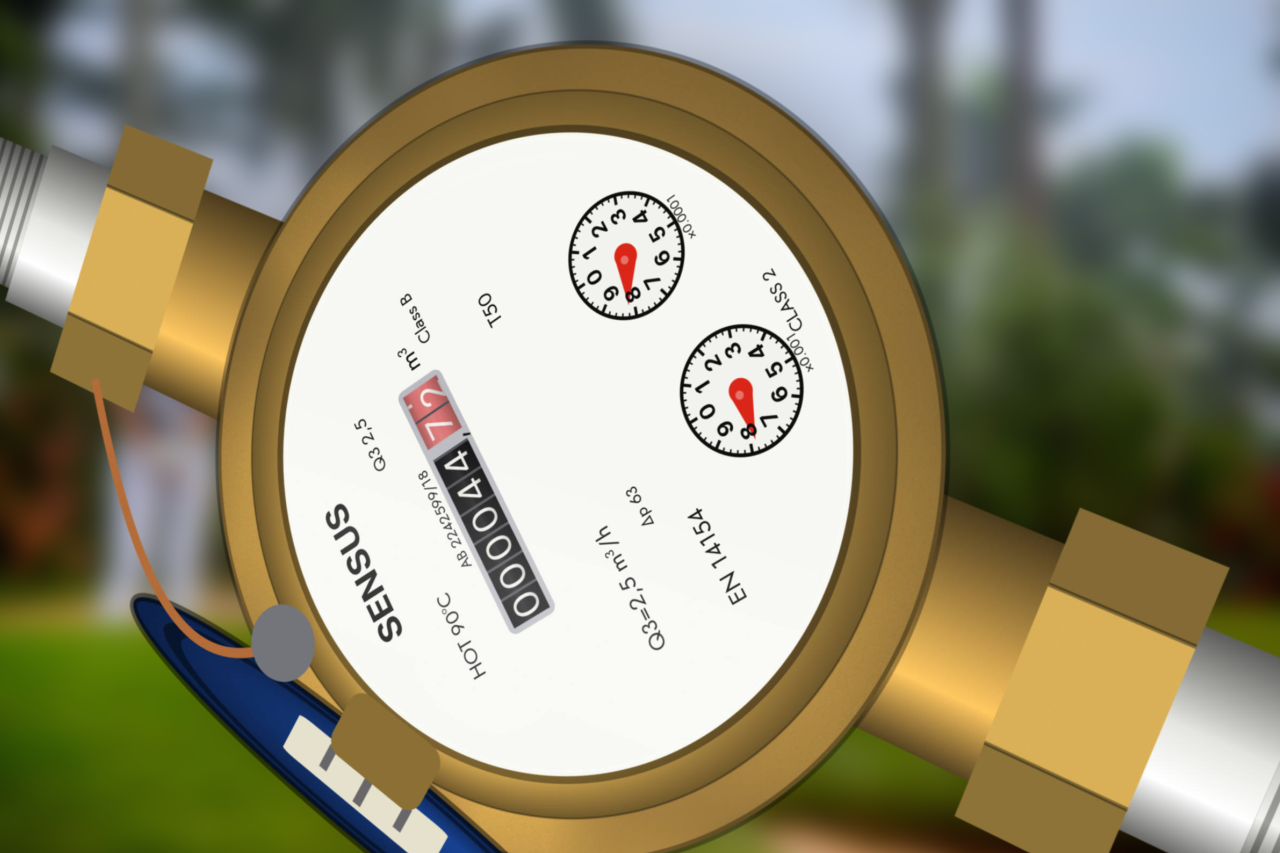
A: 44.7178 m³
